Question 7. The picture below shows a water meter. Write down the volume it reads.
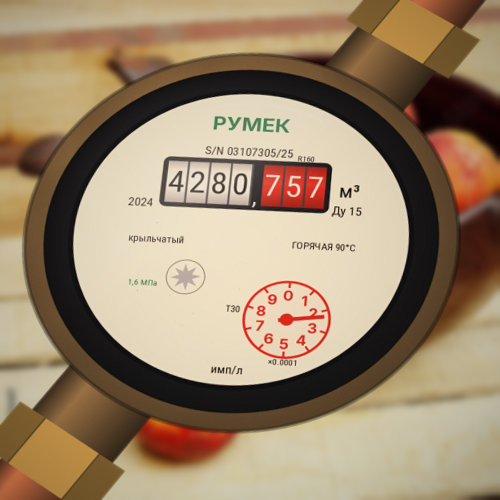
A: 4280.7572 m³
